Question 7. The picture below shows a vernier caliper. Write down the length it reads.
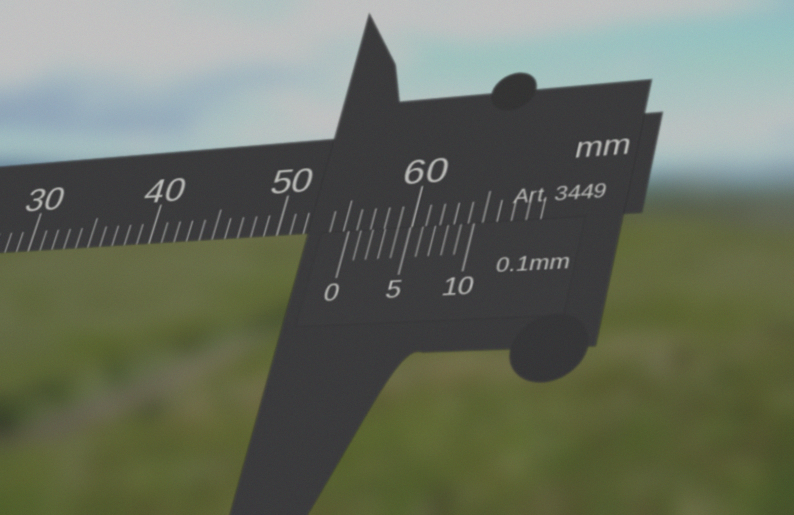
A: 55.4 mm
